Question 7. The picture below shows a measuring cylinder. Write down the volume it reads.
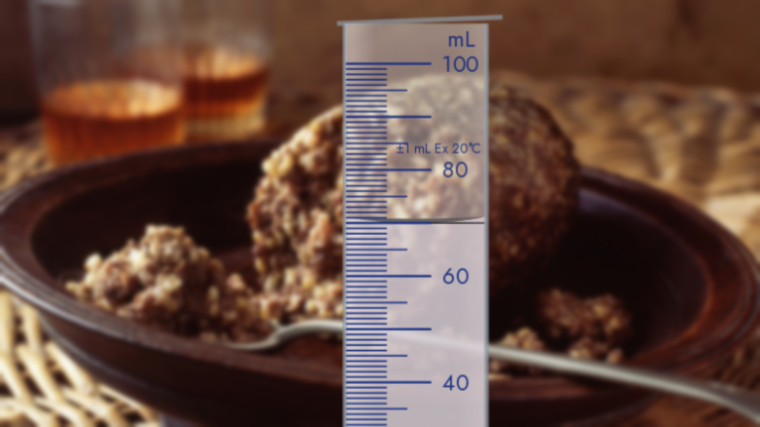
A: 70 mL
